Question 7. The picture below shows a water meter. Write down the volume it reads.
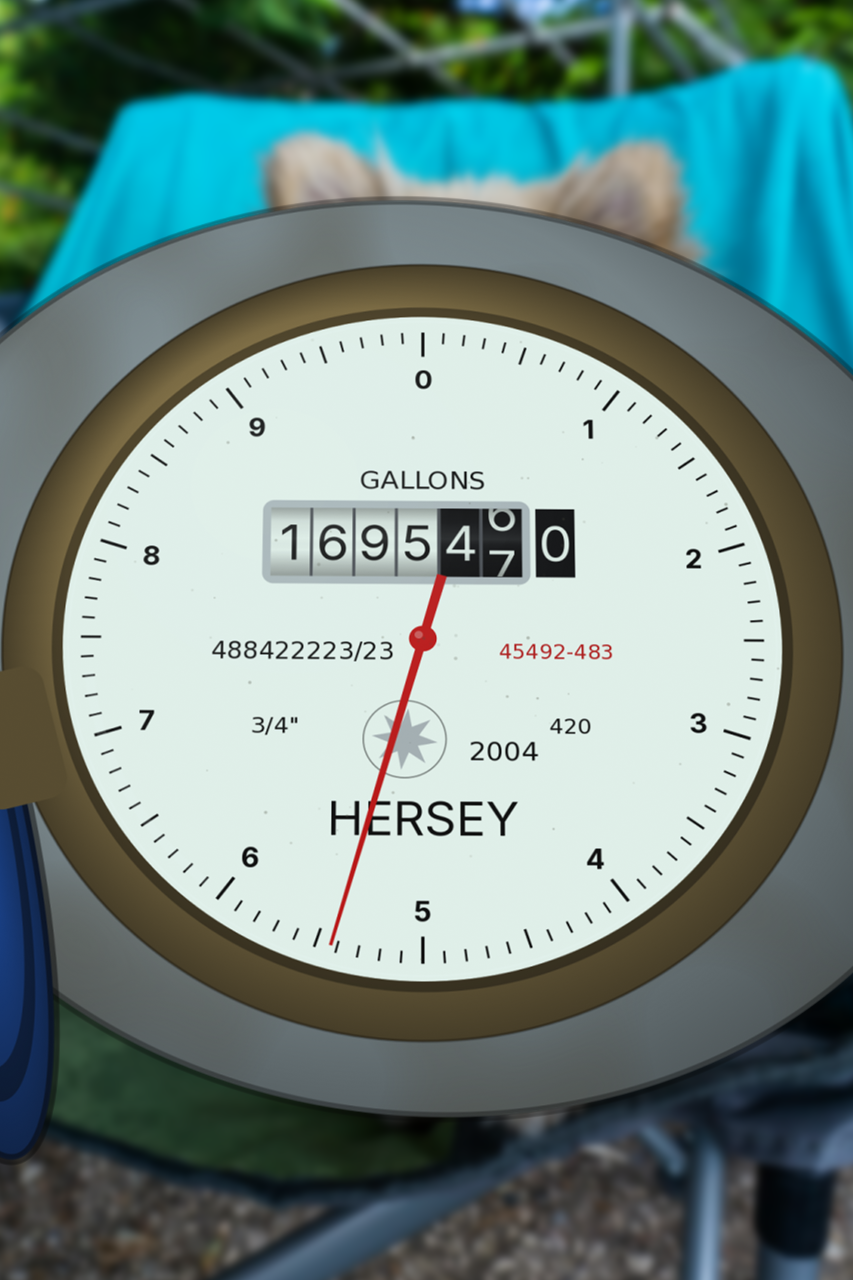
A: 1695465.4 gal
